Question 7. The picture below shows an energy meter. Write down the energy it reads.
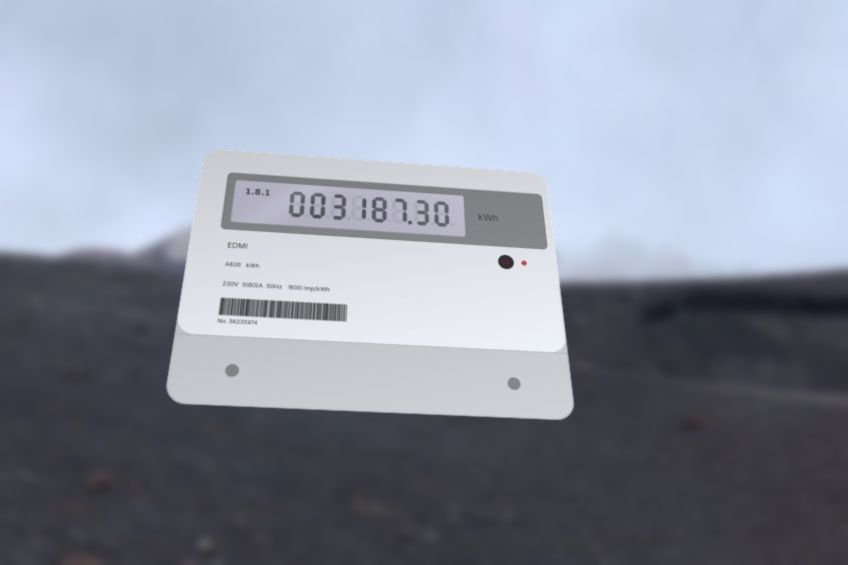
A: 3187.30 kWh
